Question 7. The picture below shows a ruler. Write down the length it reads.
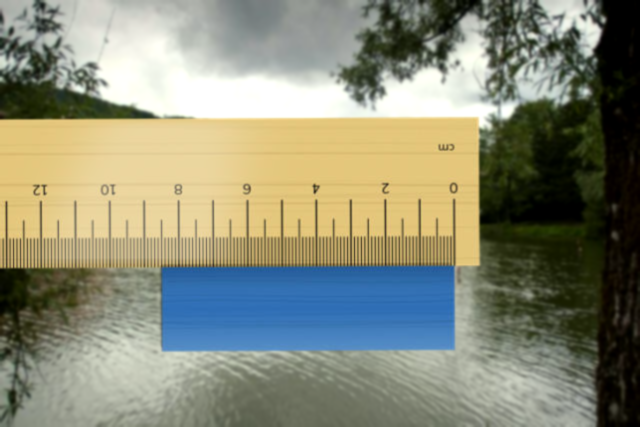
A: 8.5 cm
